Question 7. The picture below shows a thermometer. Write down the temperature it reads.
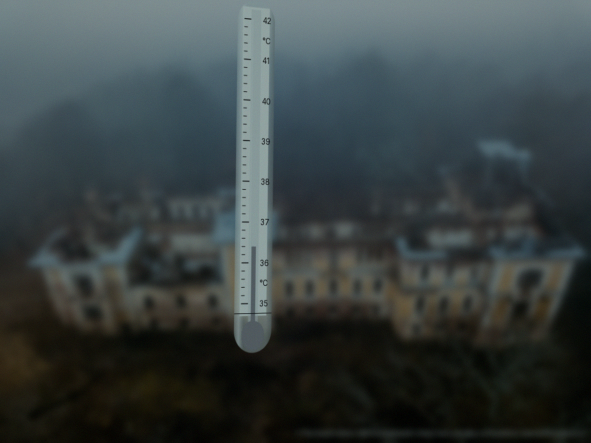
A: 36.4 °C
